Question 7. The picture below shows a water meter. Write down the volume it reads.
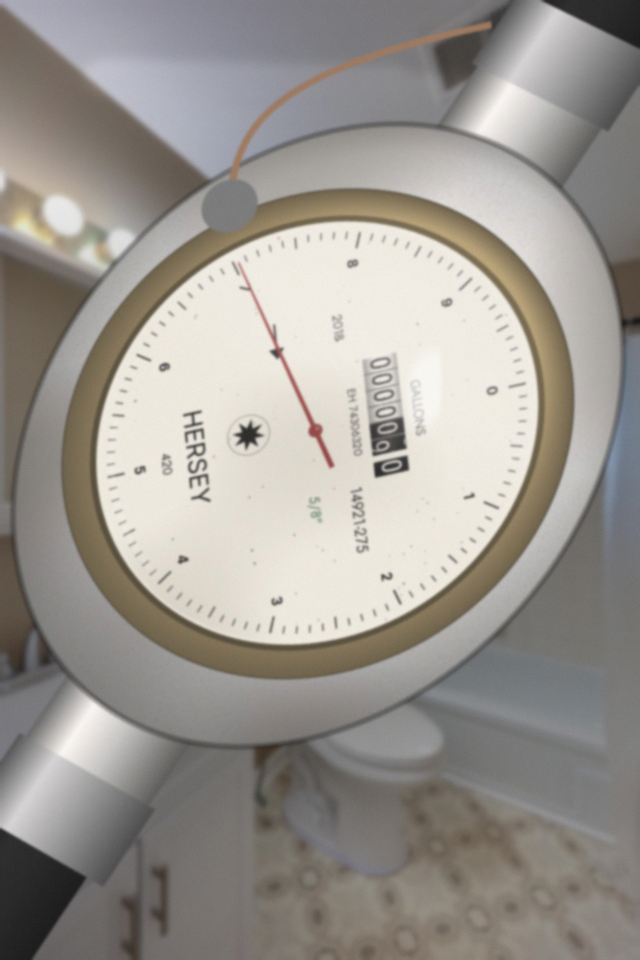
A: 87.0 gal
